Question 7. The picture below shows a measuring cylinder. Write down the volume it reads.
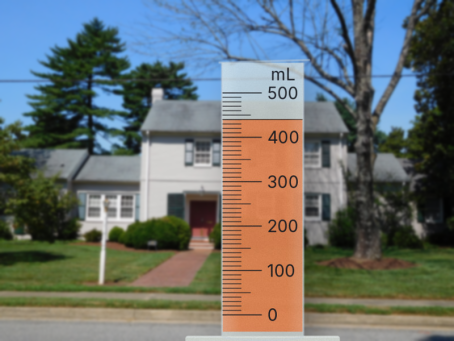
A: 440 mL
